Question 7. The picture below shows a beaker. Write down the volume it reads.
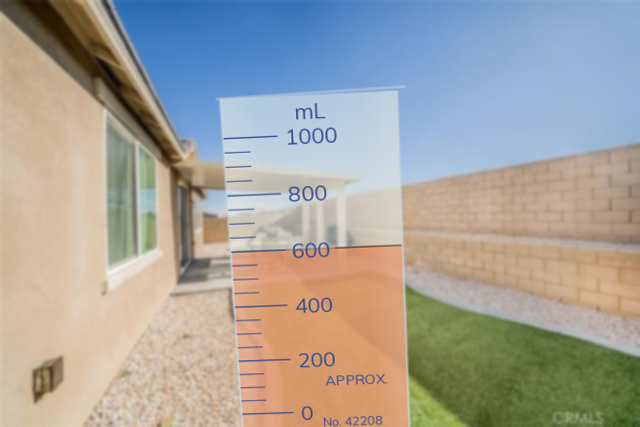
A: 600 mL
